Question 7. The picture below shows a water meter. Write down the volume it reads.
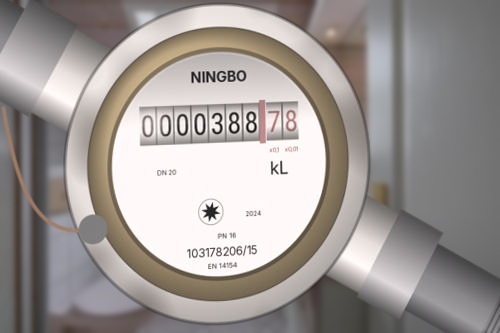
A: 388.78 kL
